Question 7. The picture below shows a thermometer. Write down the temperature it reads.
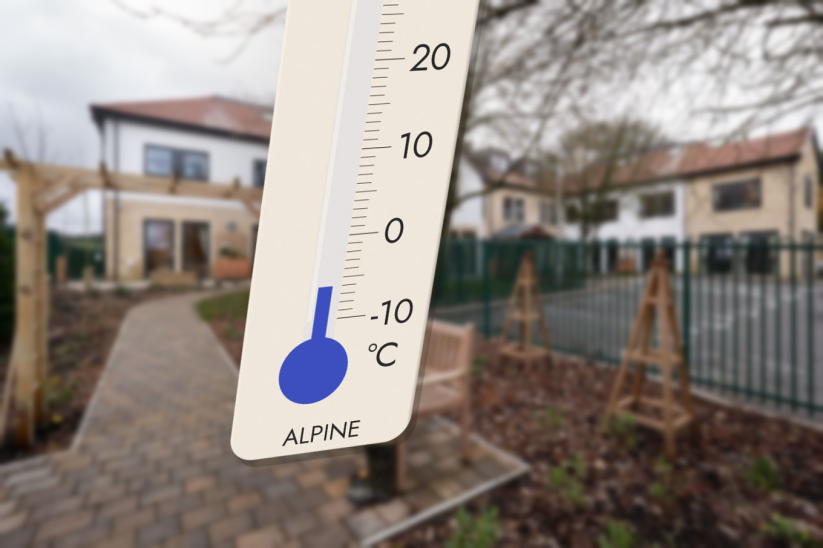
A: -6 °C
